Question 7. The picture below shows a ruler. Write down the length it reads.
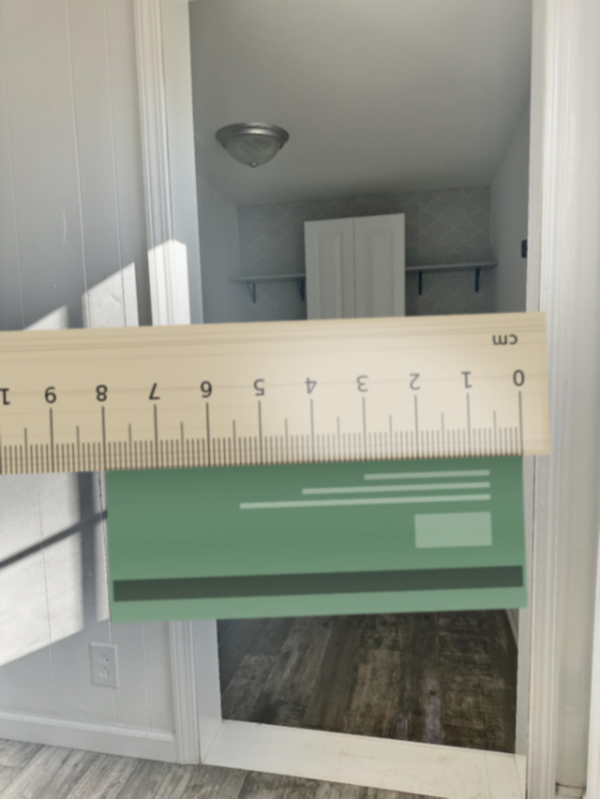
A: 8 cm
